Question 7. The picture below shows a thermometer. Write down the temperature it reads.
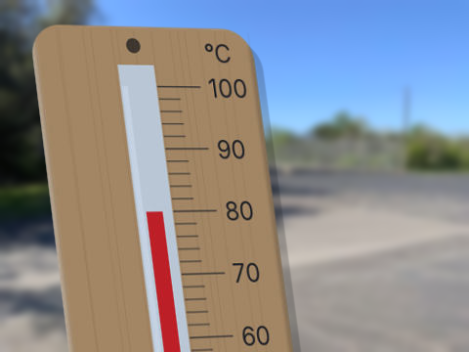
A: 80 °C
